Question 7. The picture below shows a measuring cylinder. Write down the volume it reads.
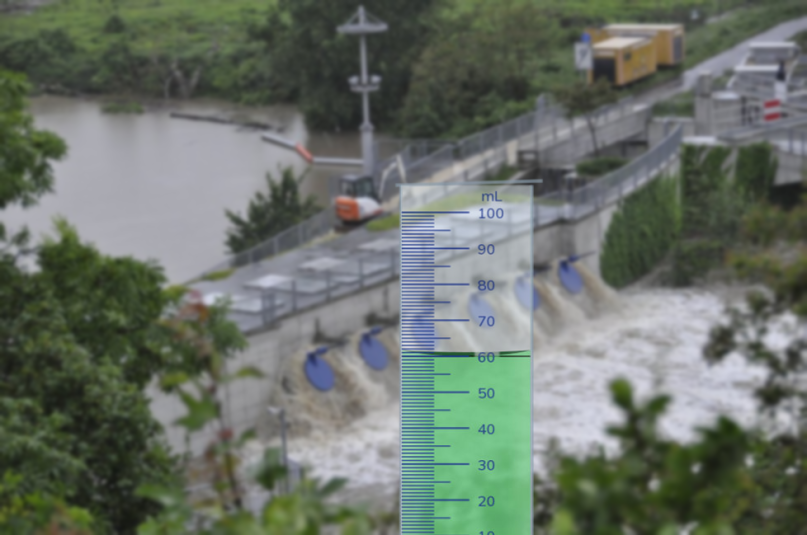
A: 60 mL
